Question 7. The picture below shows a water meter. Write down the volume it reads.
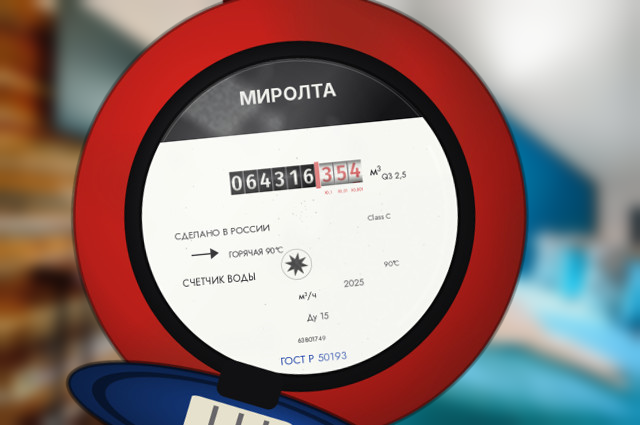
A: 64316.354 m³
